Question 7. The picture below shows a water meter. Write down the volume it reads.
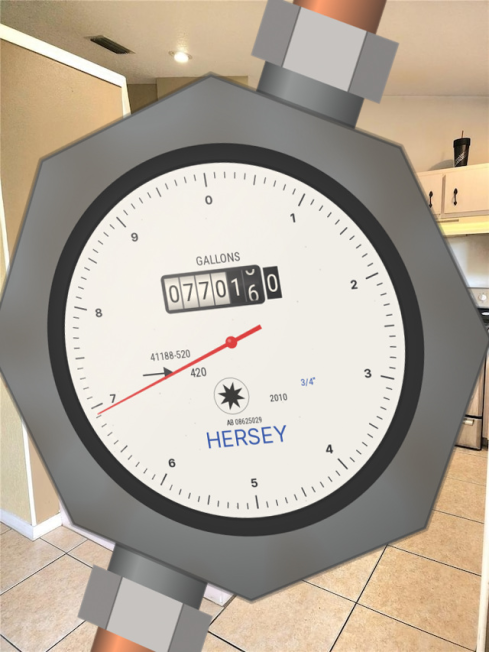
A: 770156.9 gal
